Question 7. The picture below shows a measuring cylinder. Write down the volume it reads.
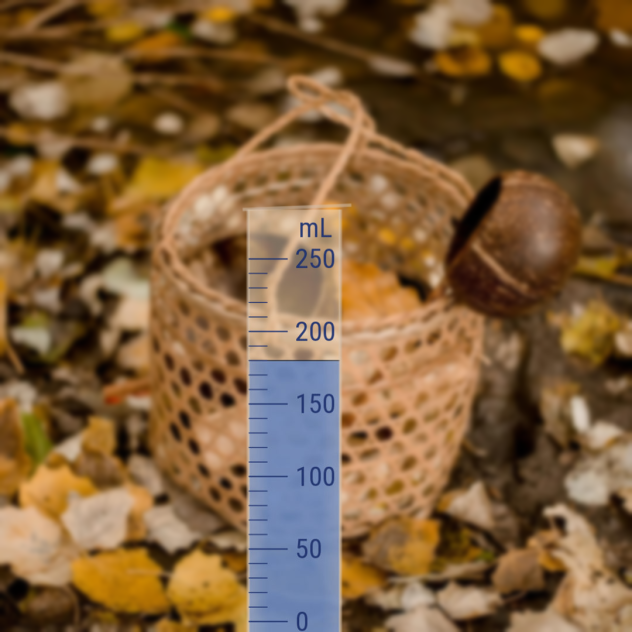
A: 180 mL
